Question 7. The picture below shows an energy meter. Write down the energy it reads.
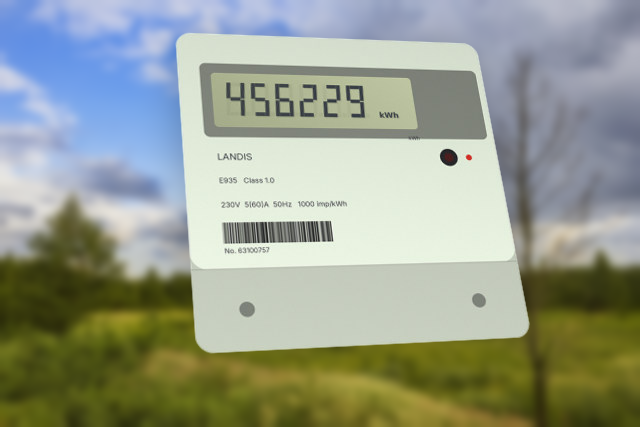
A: 456229 kWh
